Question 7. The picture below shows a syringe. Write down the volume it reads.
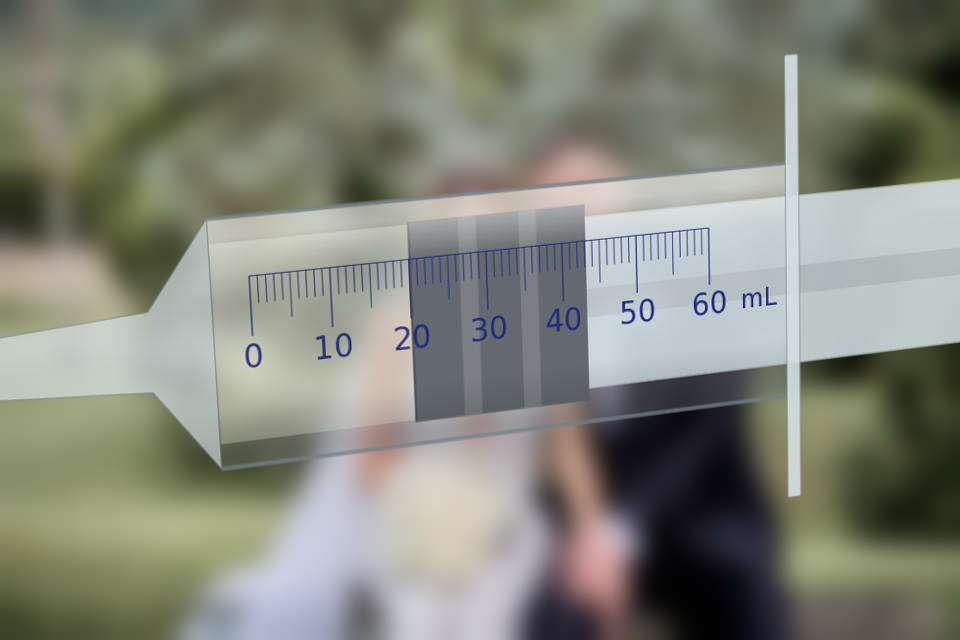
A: 20 mL
